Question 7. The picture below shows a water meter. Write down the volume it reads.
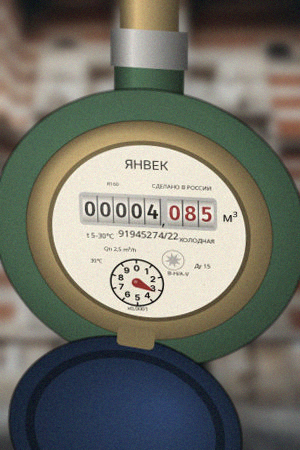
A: 4.0853 m³
